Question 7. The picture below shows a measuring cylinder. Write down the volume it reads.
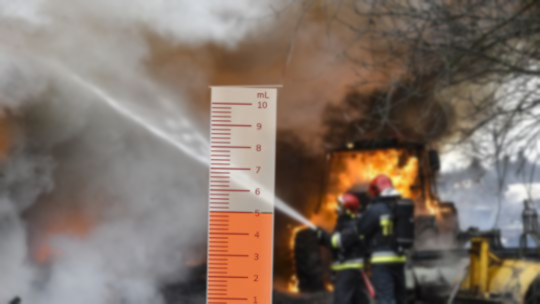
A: 5 mL
